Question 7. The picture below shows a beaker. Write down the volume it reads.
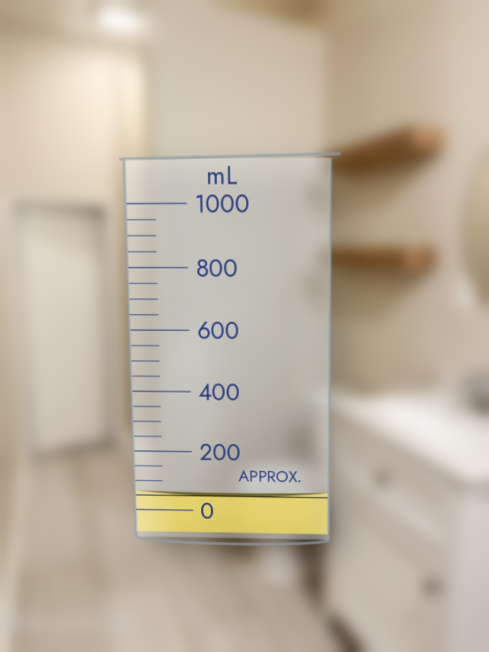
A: 50 mL
